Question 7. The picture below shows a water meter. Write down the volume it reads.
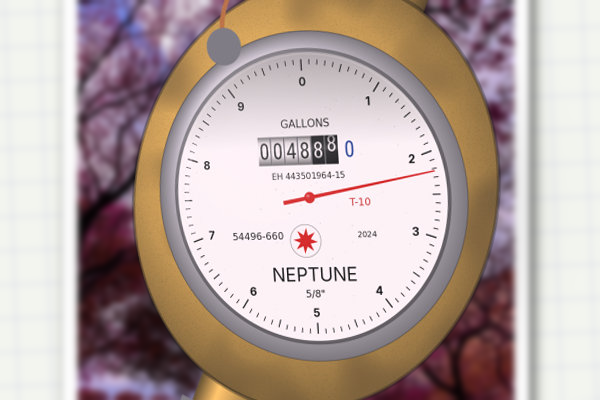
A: 48882.2 gal
